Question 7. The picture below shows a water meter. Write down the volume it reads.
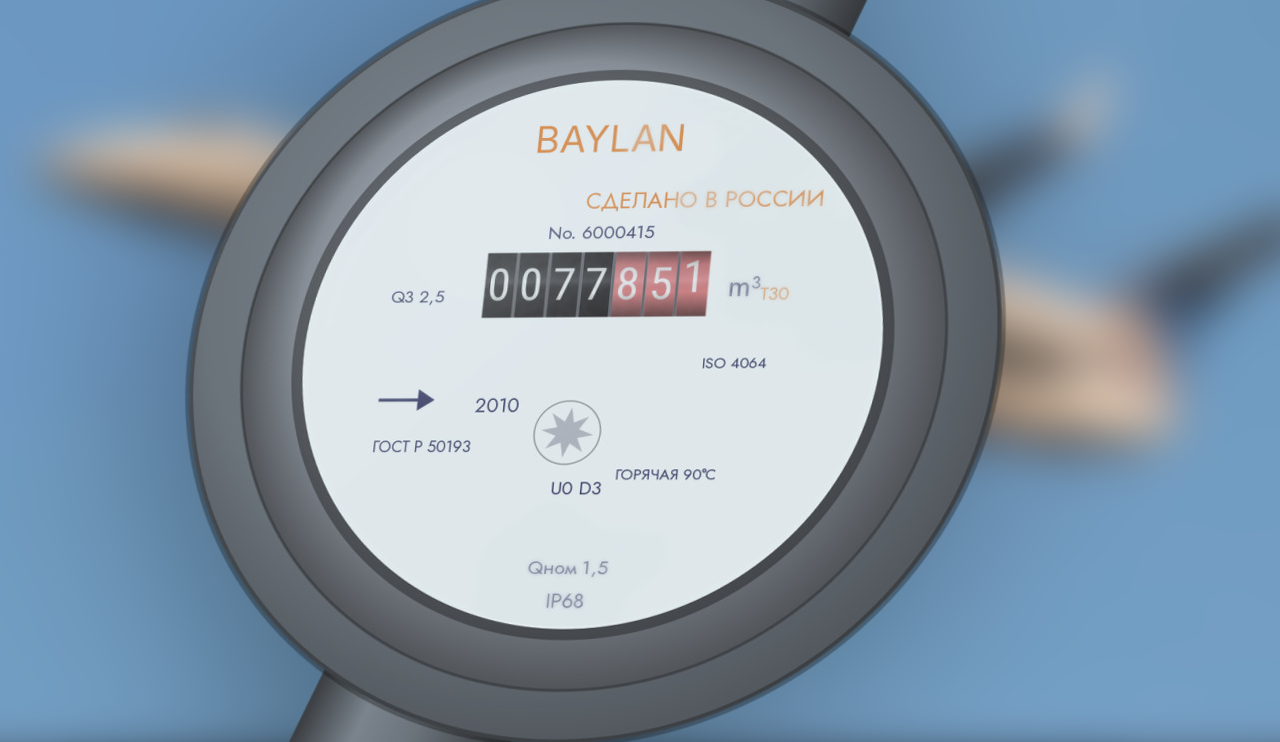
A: 77.851 m³
